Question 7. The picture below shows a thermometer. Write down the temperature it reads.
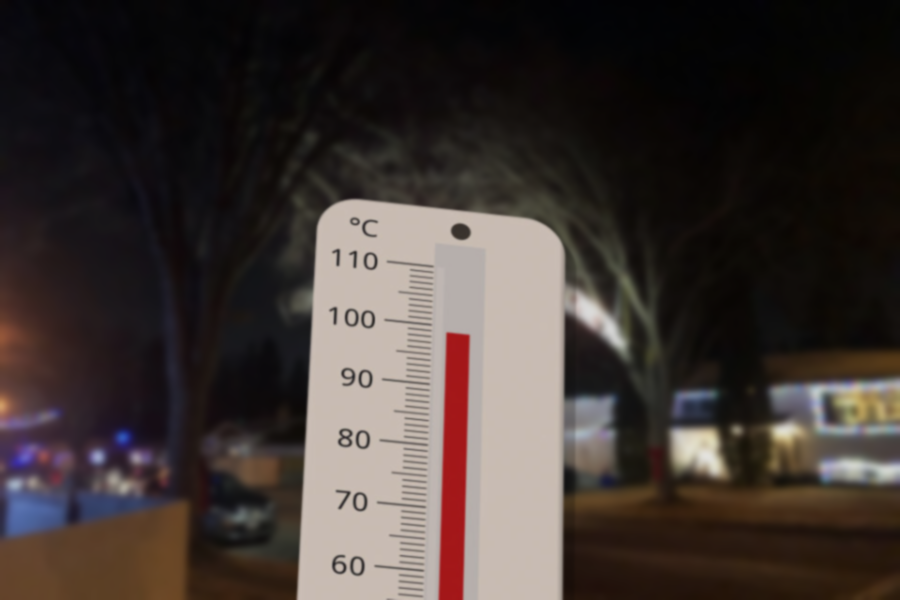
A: 99 °C
